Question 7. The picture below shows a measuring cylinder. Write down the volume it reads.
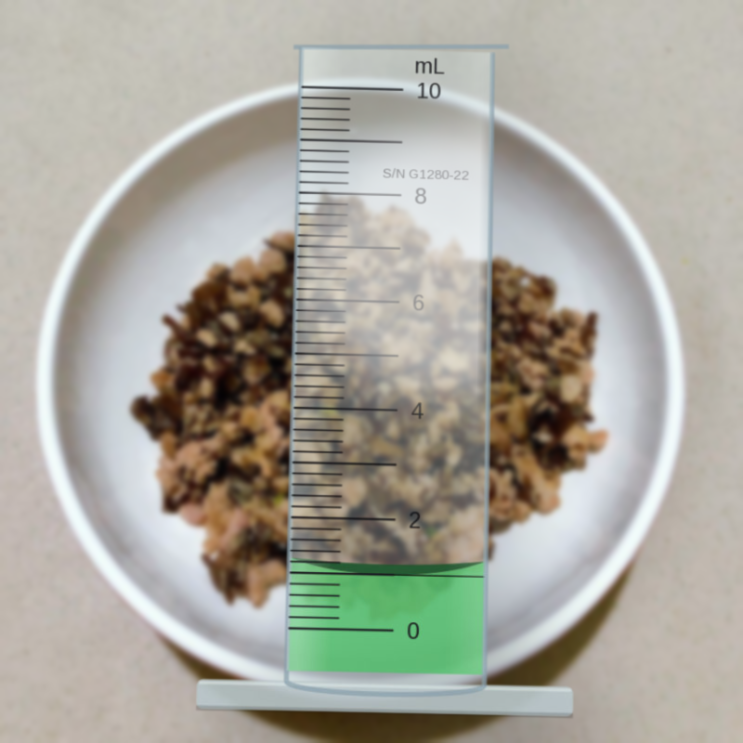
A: 1 mL
